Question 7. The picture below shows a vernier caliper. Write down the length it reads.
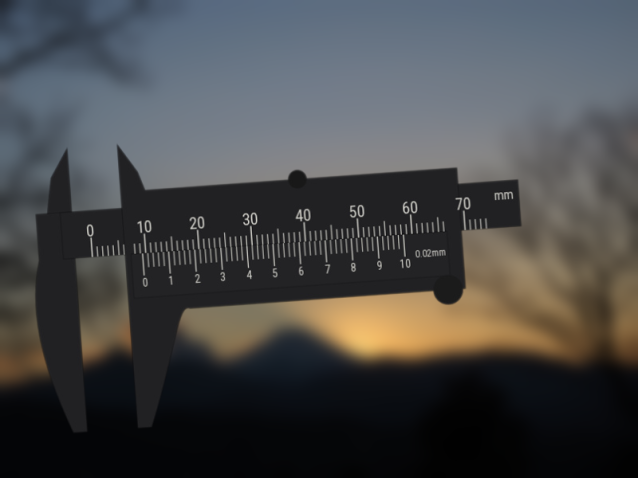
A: 9.4 mm
